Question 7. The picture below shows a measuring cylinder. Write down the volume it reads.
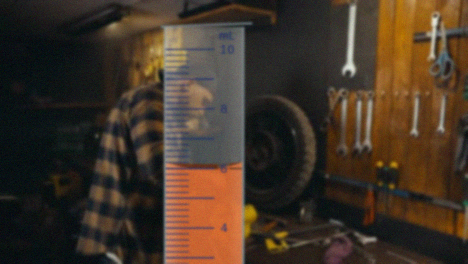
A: 6 mL
